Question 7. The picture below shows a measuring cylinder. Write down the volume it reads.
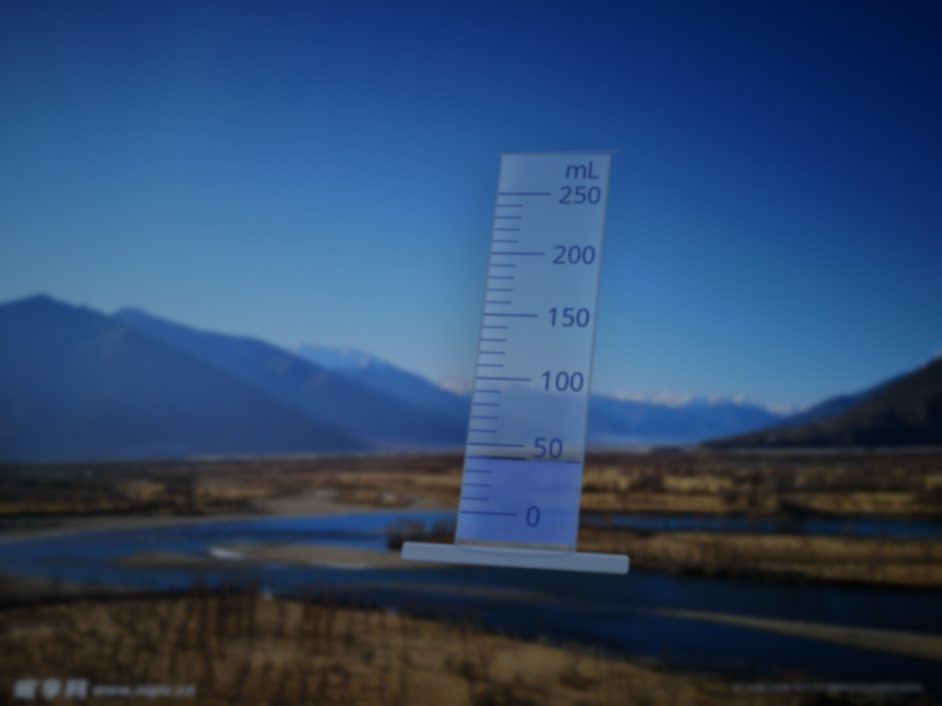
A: 40 mL
